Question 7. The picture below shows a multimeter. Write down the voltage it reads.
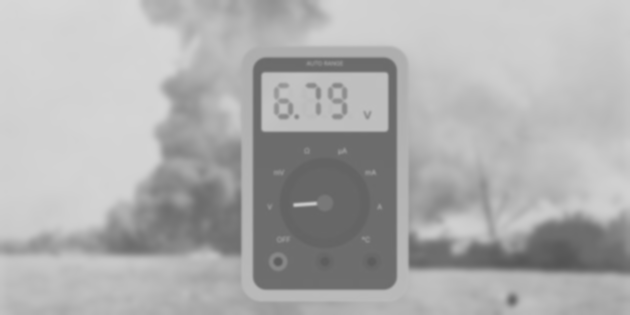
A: 6.79 V
